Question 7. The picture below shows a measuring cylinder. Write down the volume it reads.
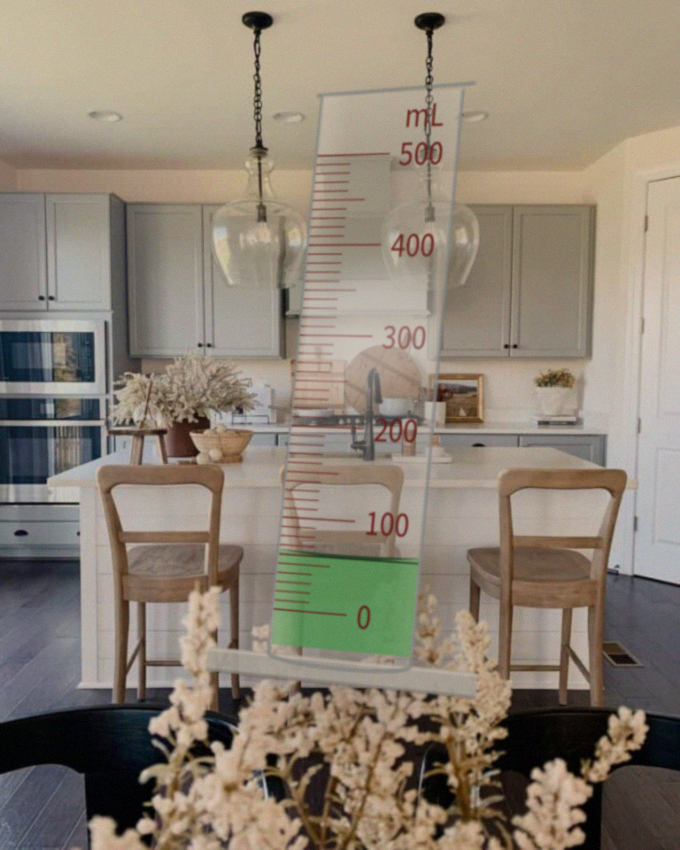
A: 60 mL
